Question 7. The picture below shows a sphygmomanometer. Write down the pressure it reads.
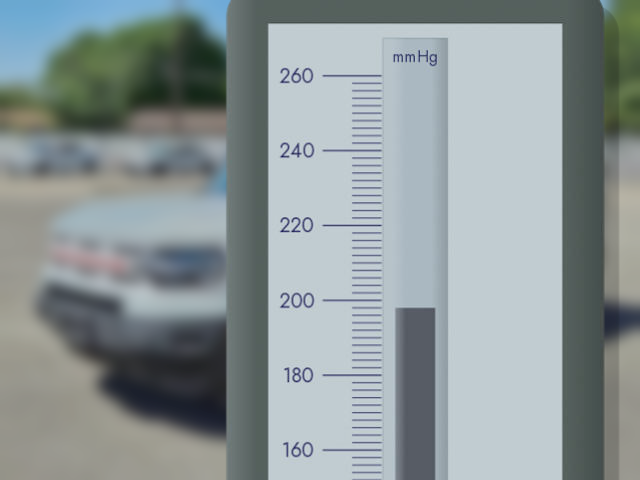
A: 198 mmHg
